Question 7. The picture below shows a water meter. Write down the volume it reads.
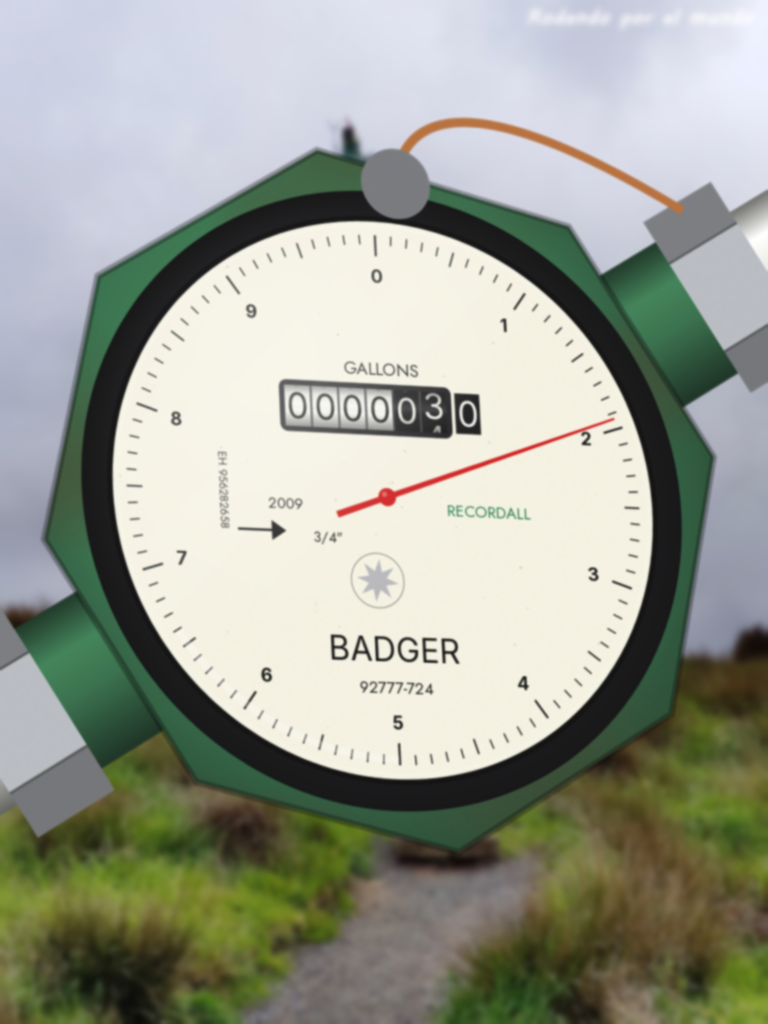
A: 31.9 gal
